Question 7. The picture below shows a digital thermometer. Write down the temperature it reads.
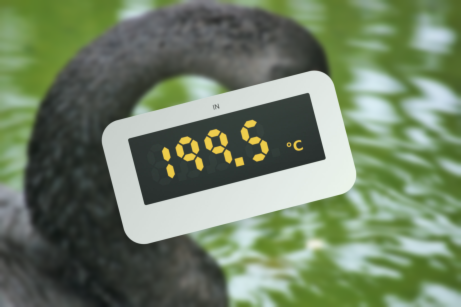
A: 199.5 °C
